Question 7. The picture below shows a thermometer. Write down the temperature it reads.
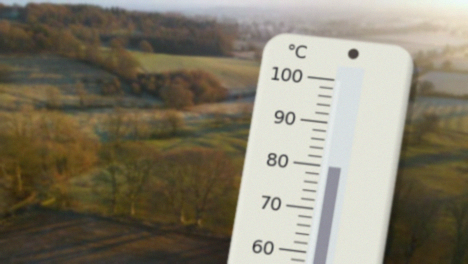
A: 80 °C
